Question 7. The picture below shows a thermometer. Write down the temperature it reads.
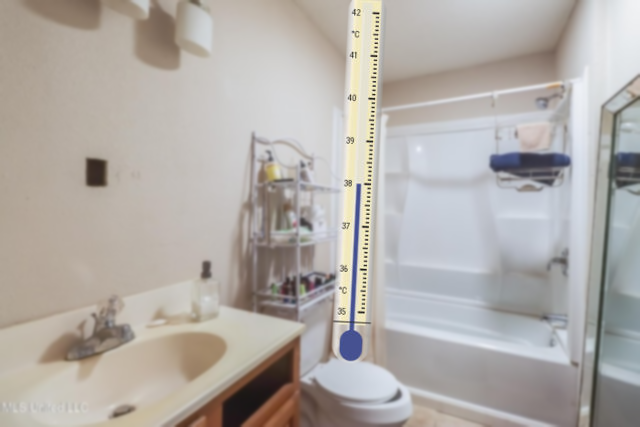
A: 38 °C
